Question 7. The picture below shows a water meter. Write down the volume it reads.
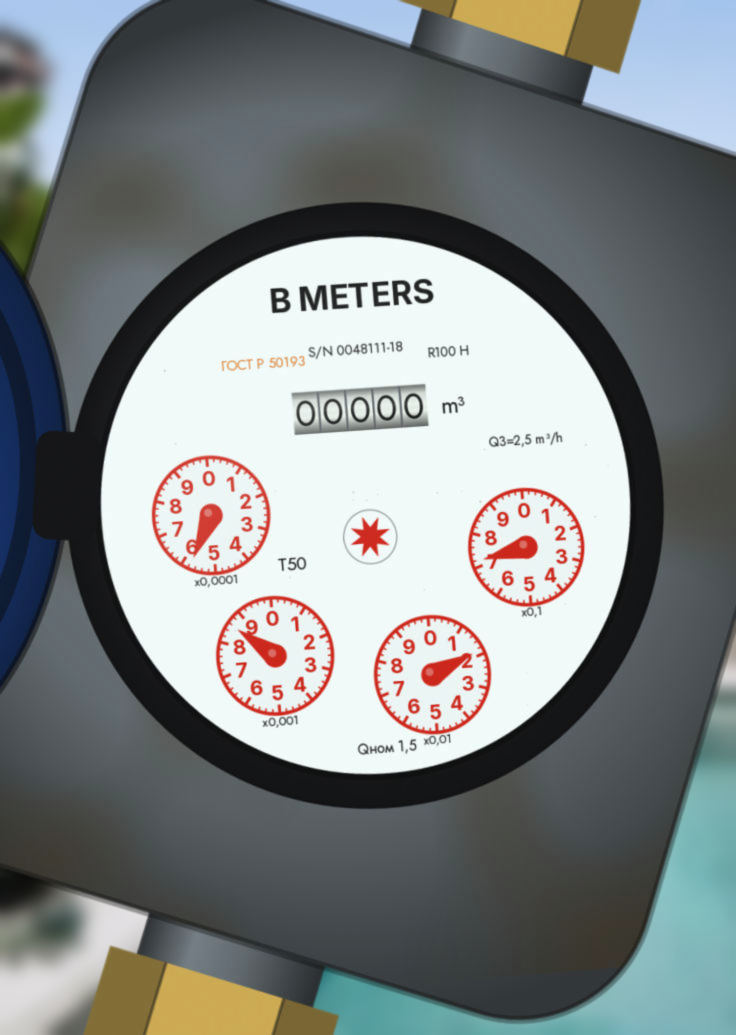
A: 0.7185 m³
